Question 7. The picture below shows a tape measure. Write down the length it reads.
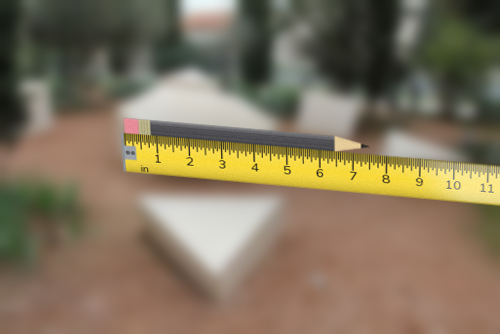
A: 7.5 in
